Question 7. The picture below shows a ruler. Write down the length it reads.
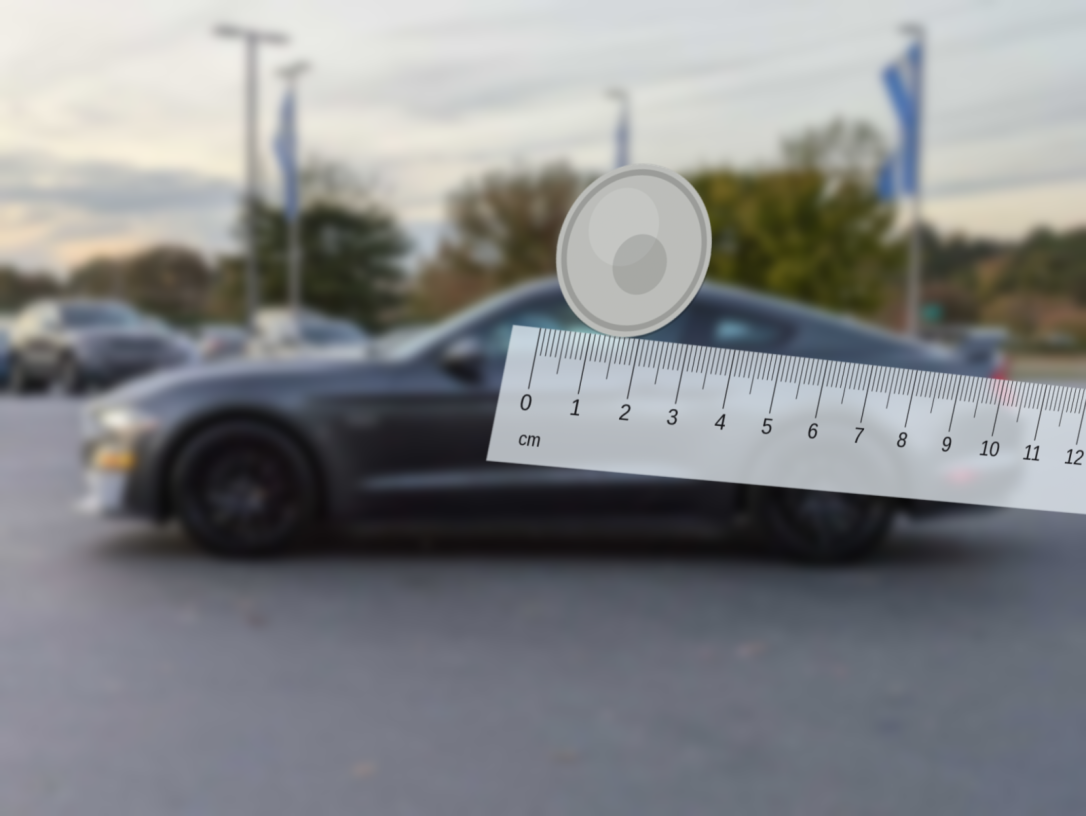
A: 3.1 cm
